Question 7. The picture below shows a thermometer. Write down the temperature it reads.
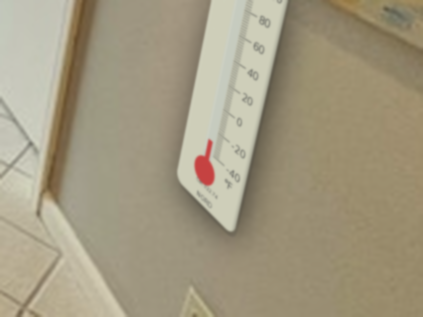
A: -30 °F
